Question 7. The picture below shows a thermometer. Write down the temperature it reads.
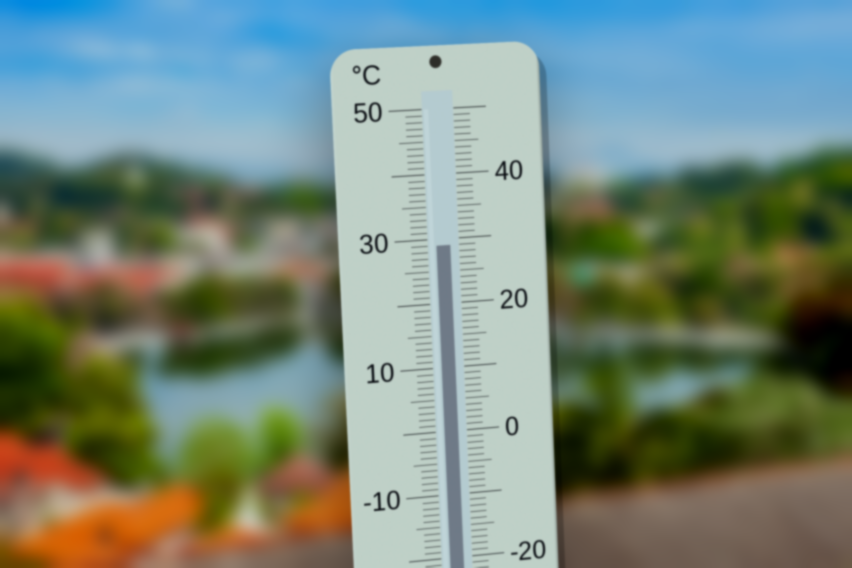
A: 29 °C
